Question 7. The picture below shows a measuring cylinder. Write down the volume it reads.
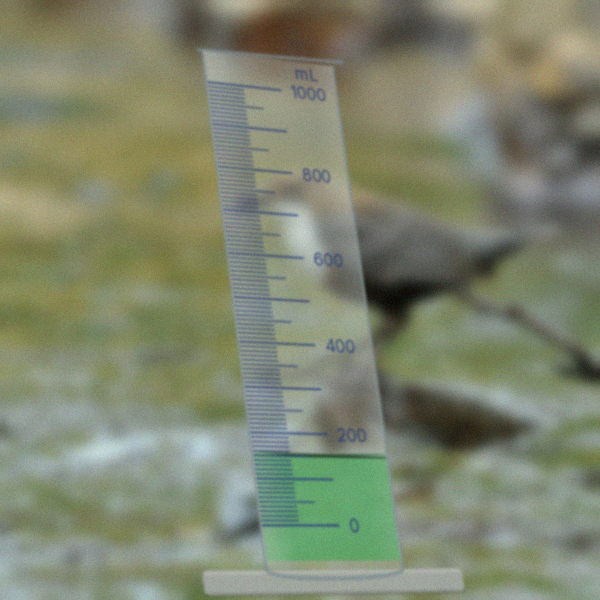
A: 150 mL
